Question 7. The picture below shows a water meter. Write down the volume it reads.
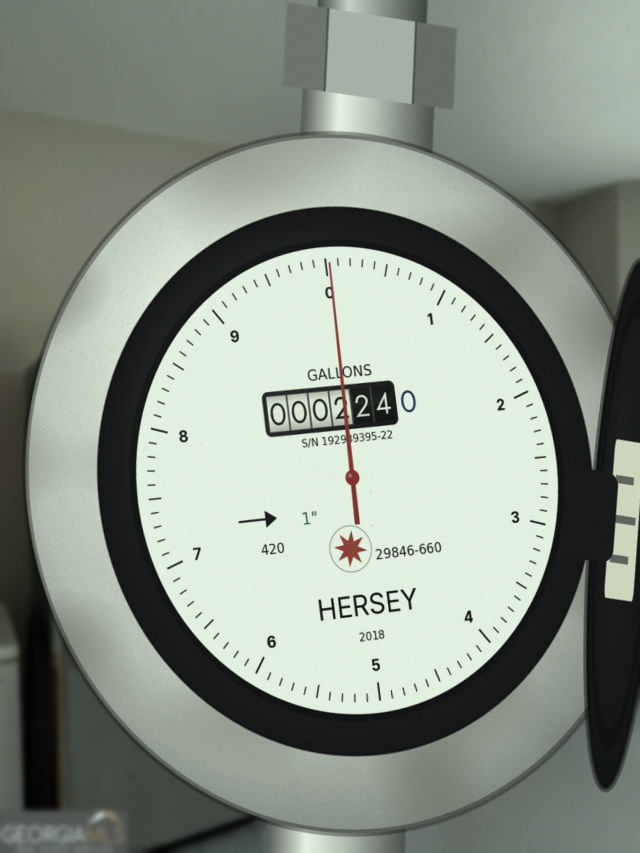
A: 2240.0 gal
